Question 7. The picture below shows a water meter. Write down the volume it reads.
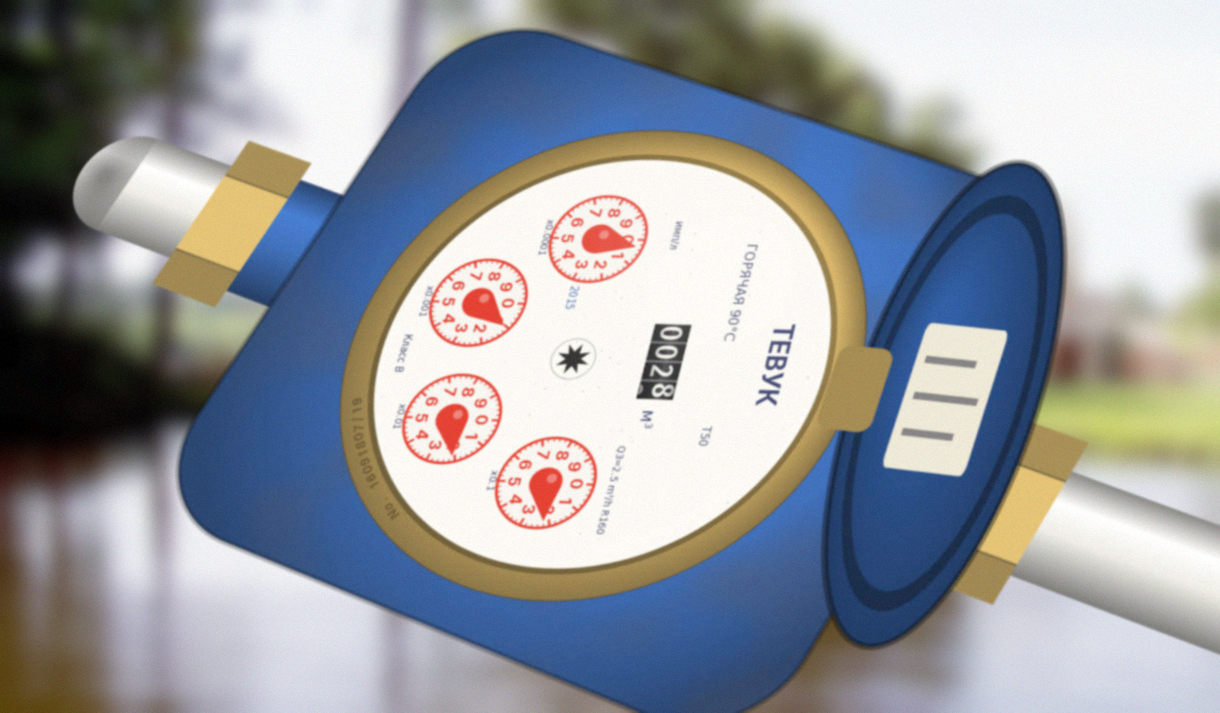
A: 28.2210 m³
